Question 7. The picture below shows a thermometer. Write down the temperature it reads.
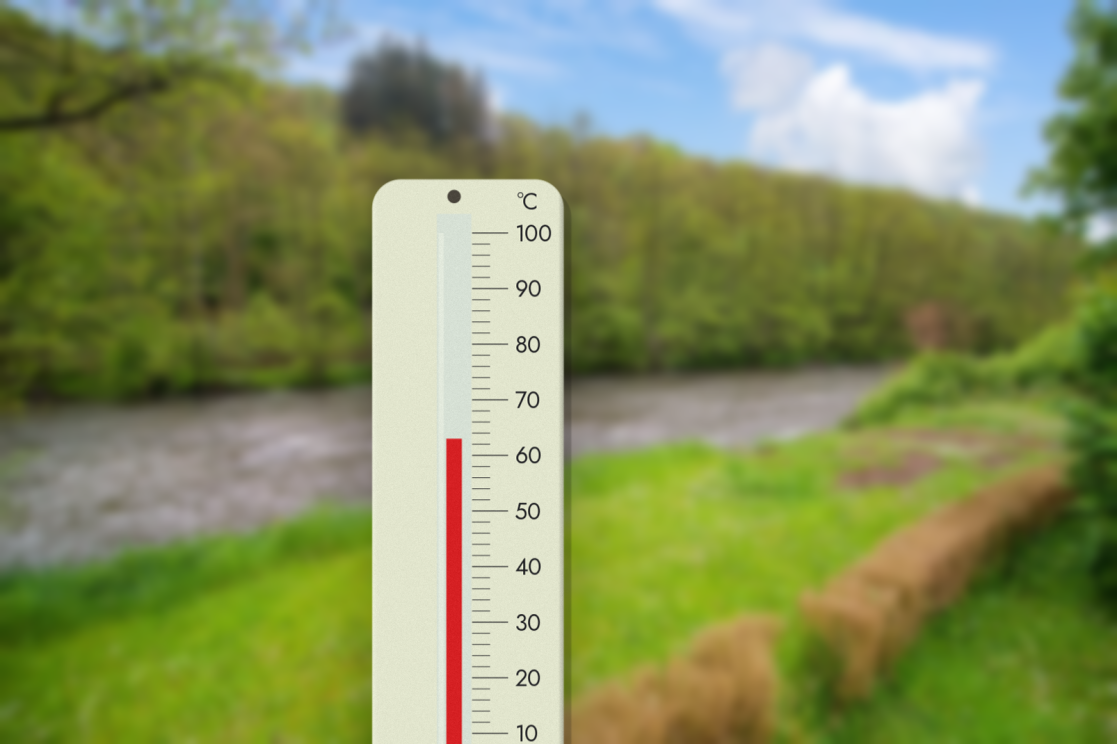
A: 63 °C
